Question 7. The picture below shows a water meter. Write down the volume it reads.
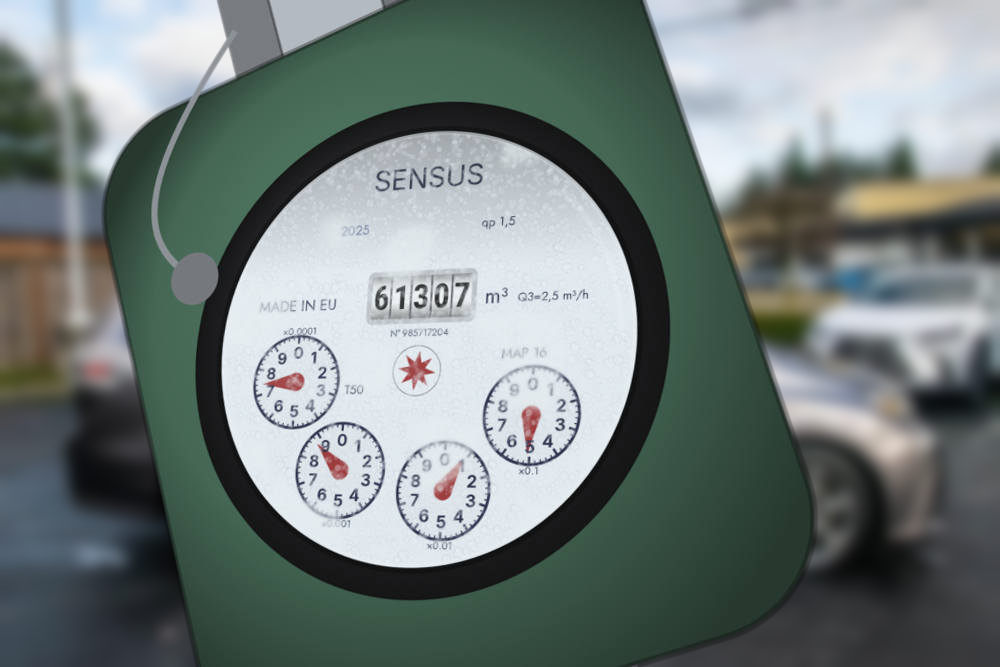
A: 61307.5087 m³
